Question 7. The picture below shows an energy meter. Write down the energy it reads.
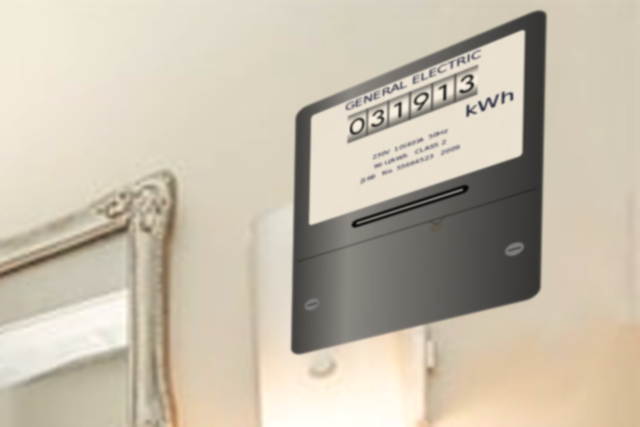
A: 31913 kWh
